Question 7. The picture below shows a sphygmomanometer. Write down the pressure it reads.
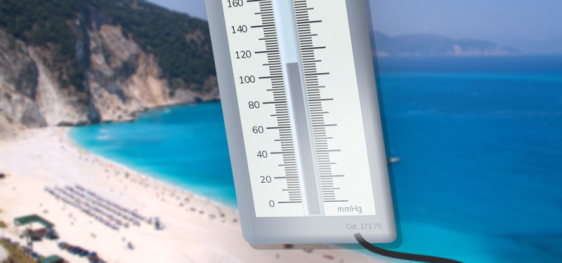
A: 110 mmHg
